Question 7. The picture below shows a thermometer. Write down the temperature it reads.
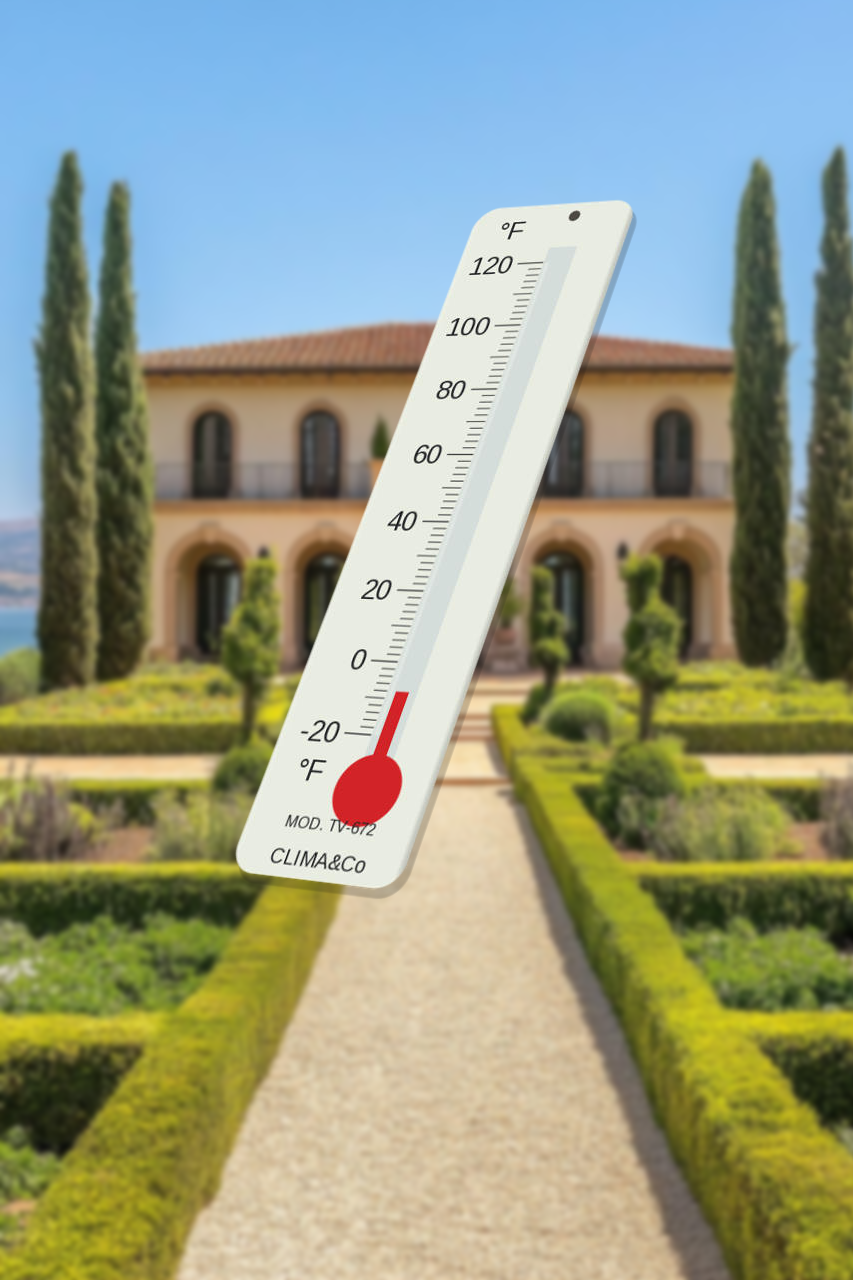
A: -8 °F
